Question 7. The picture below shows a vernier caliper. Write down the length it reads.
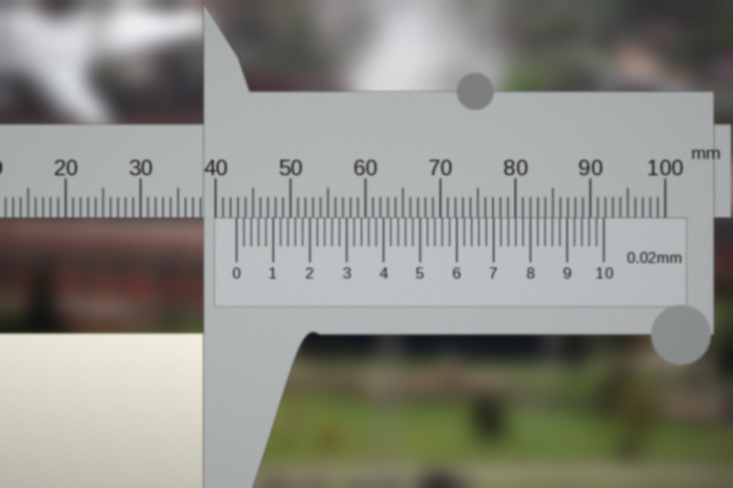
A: 42.8 mm
